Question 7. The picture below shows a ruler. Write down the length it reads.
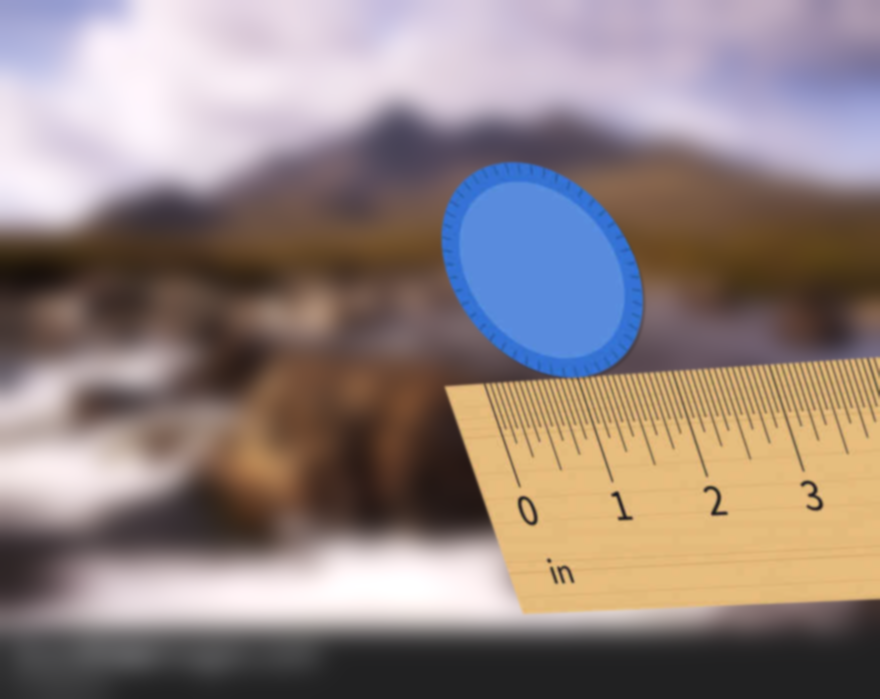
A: 2 in
